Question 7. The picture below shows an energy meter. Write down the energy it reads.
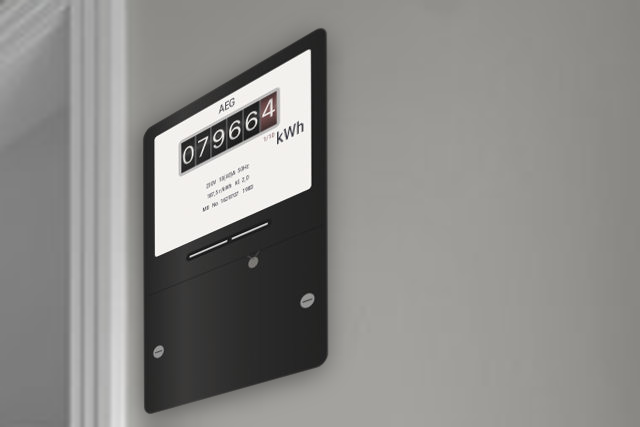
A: 7966.4 kWh
